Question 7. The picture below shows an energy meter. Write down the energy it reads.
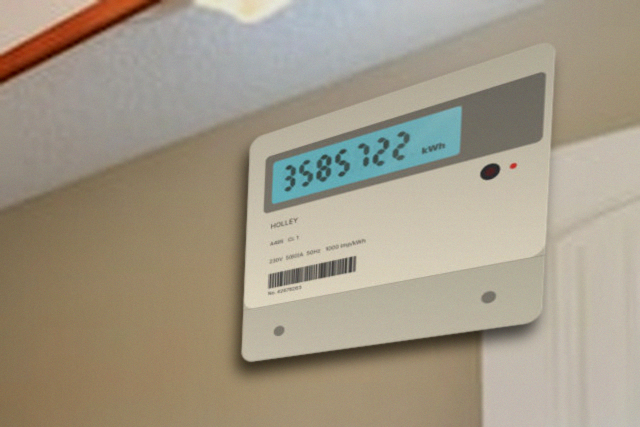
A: 3585722 kWh
